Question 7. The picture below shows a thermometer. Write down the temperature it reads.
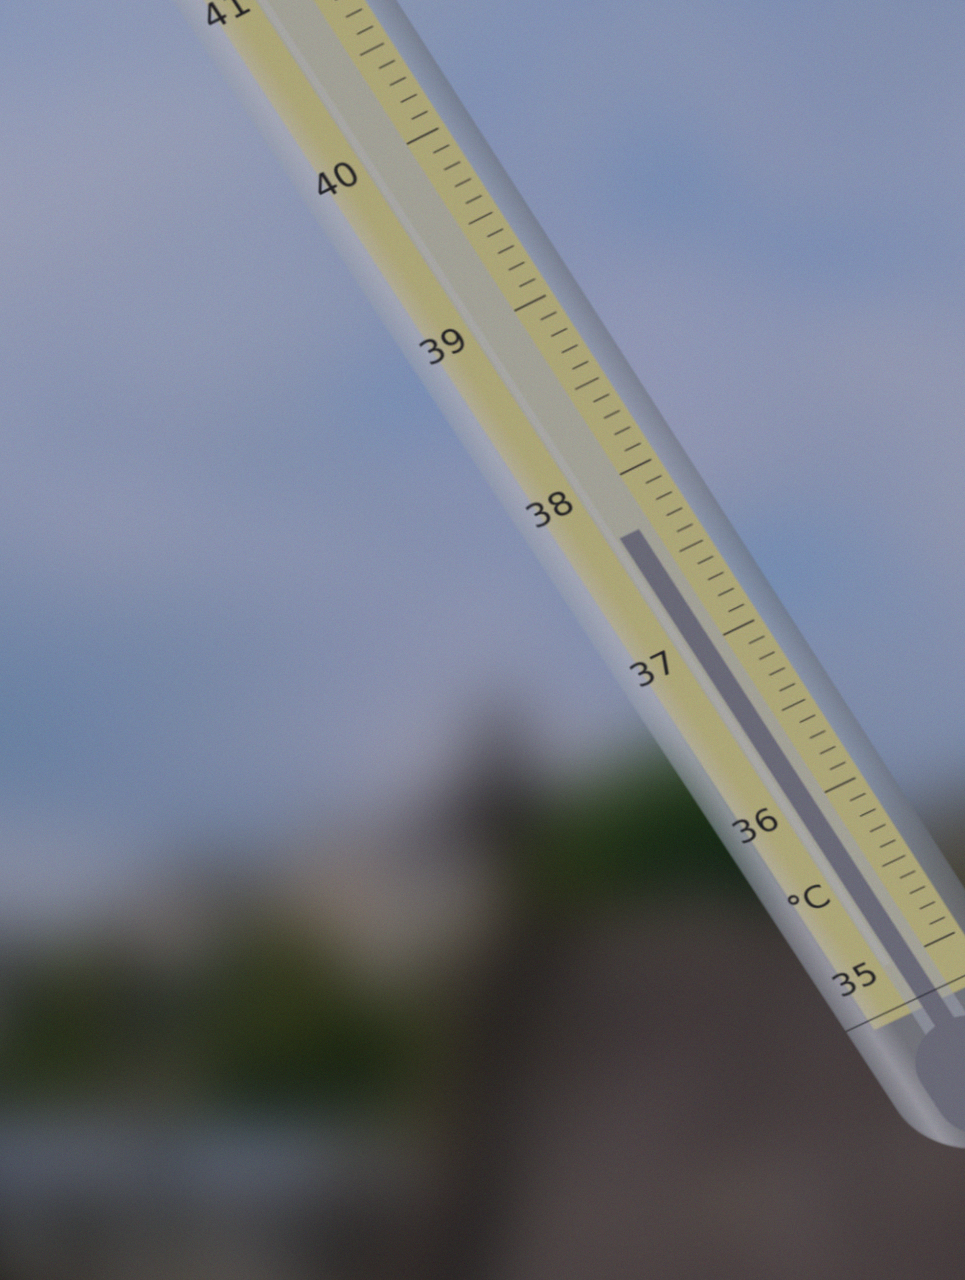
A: 37.7 °C
